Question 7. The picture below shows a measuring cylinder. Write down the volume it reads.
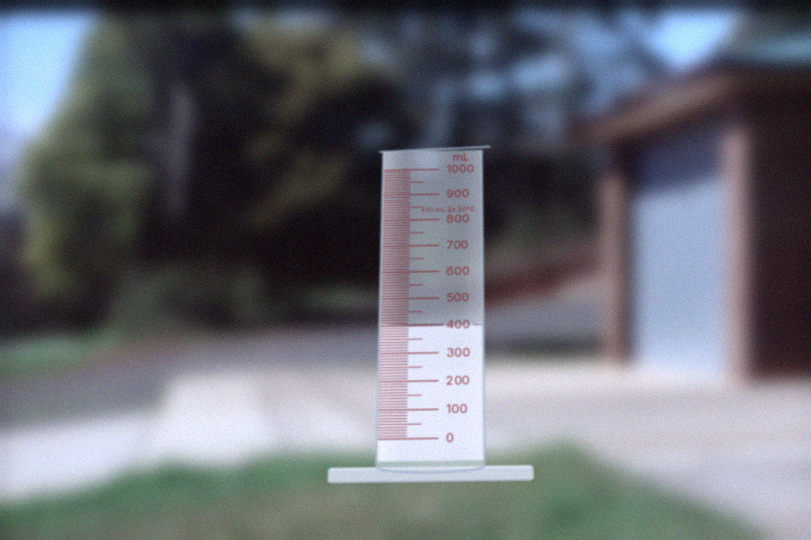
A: 400 mL
